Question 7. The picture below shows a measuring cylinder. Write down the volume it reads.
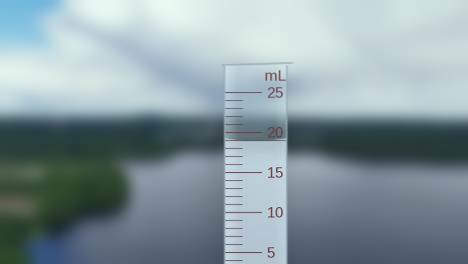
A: 19 mL
